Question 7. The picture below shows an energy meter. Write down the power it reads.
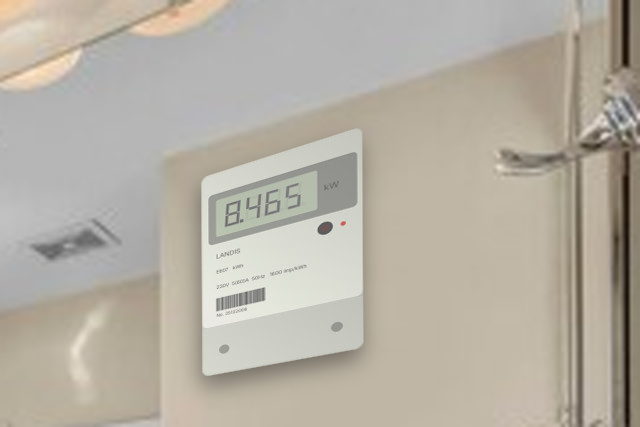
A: 8.465 kW
